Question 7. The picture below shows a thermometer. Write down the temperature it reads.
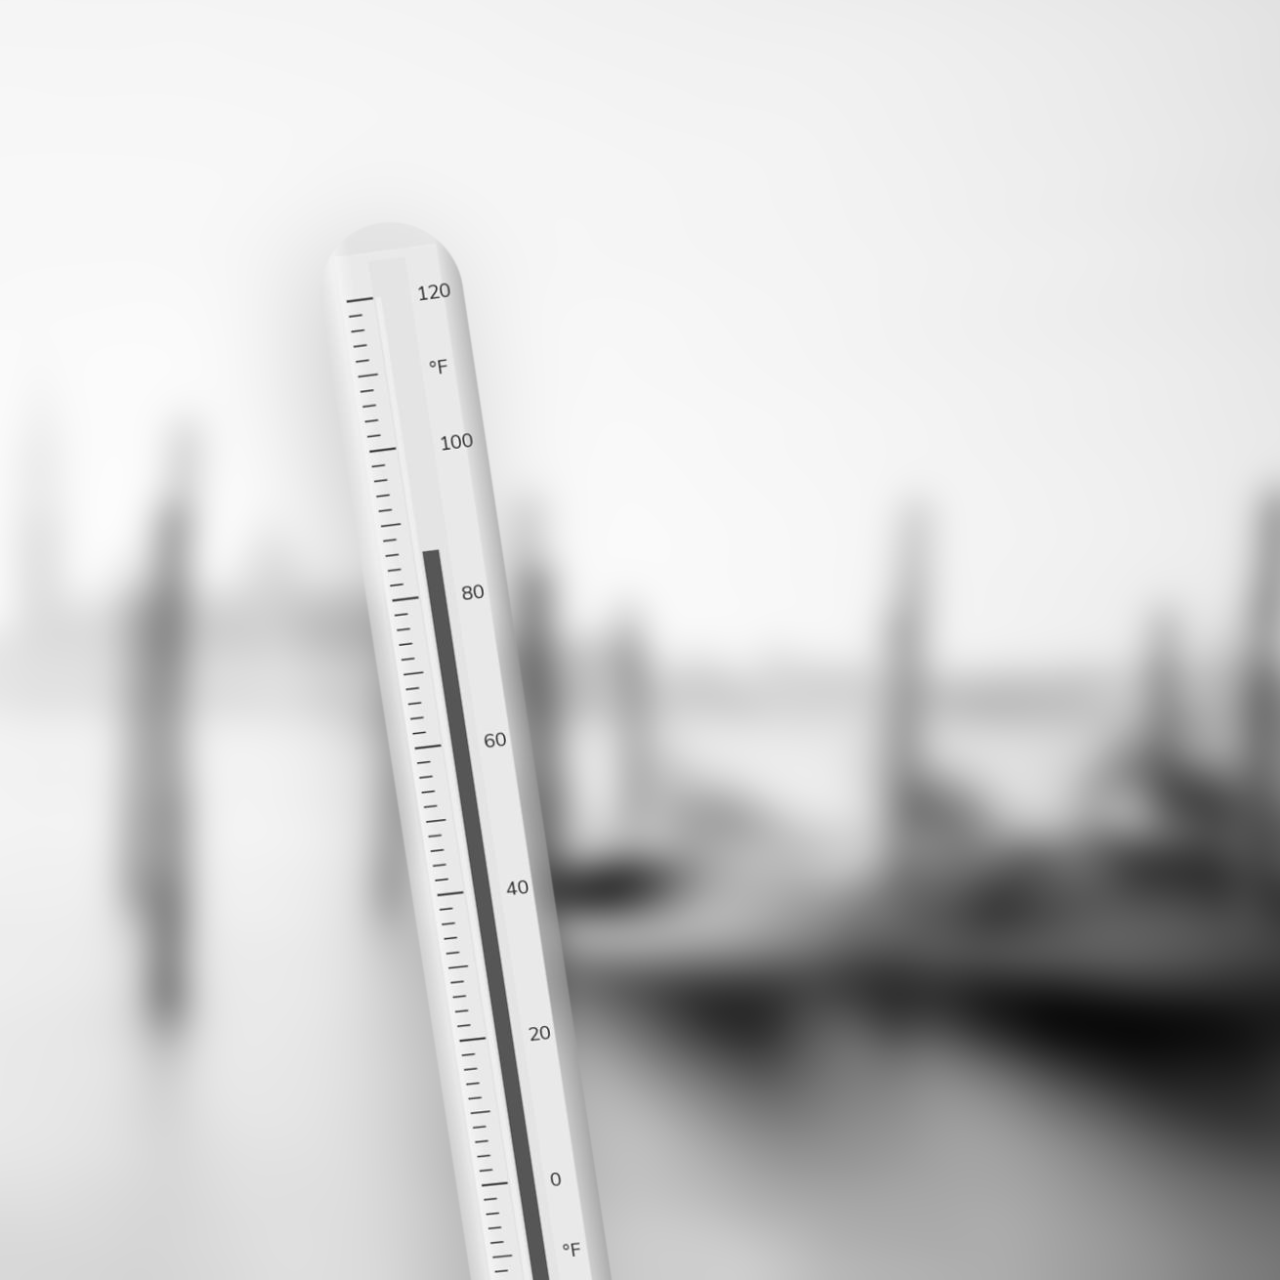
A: 86 °F
